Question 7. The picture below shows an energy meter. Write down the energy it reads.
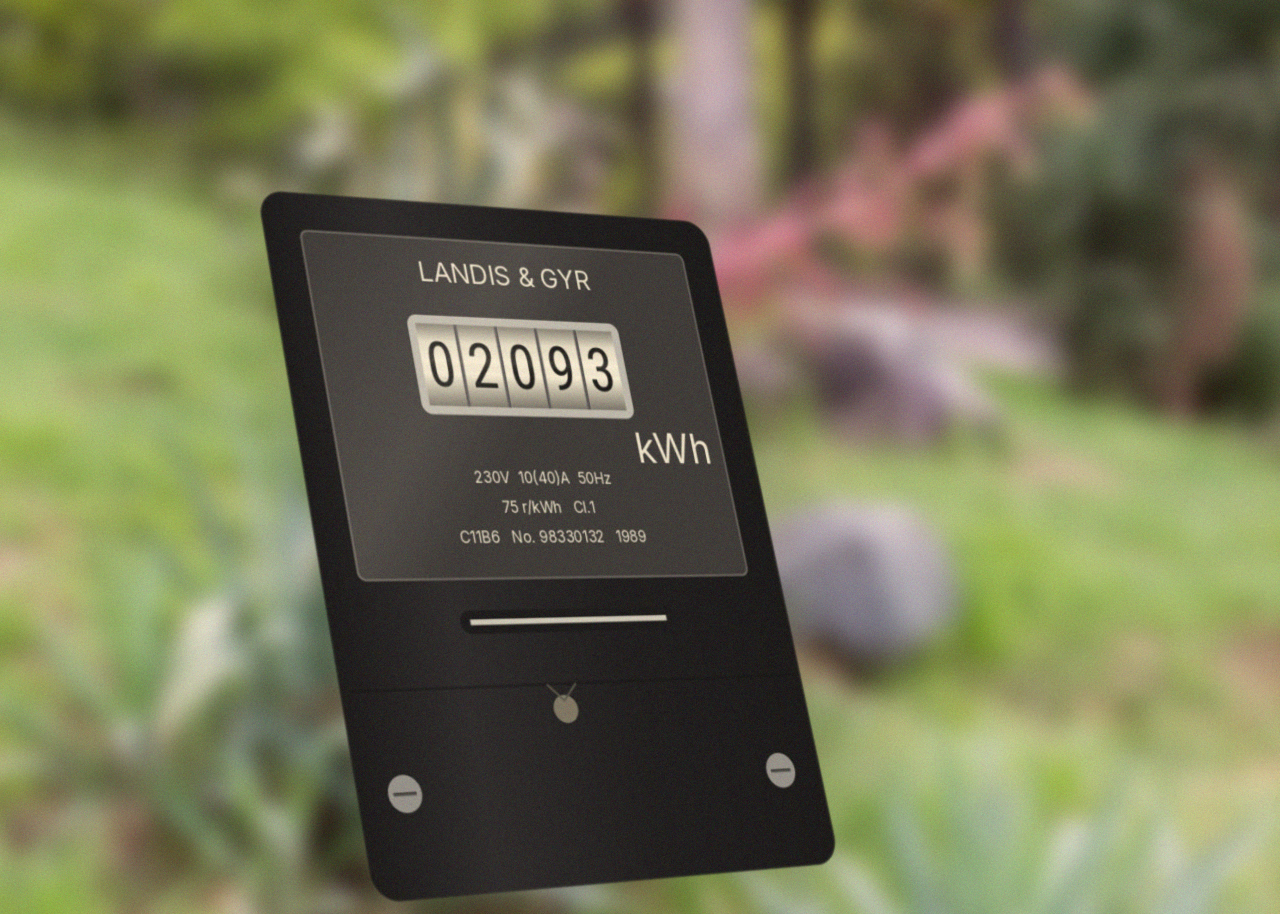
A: 2093 kWh
